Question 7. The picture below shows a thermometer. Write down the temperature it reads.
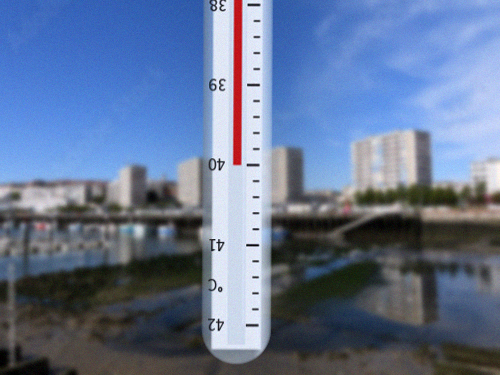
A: 40 °C
